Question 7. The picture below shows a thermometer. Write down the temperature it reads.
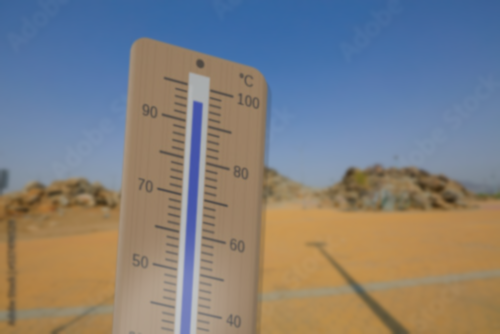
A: 96 °C
